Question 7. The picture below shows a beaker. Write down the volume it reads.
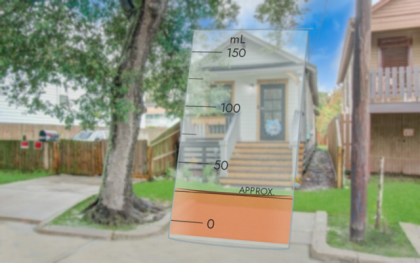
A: 25 mL
